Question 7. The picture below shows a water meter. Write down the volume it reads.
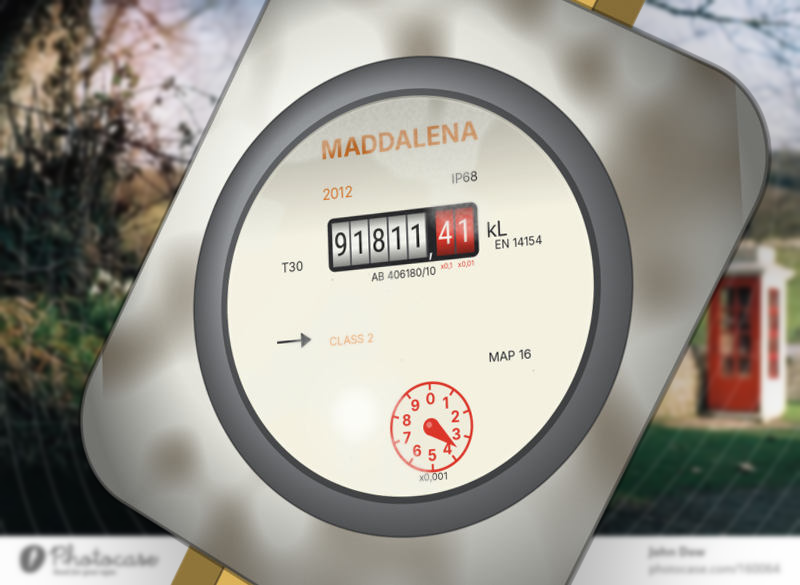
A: 91811.413 kL
